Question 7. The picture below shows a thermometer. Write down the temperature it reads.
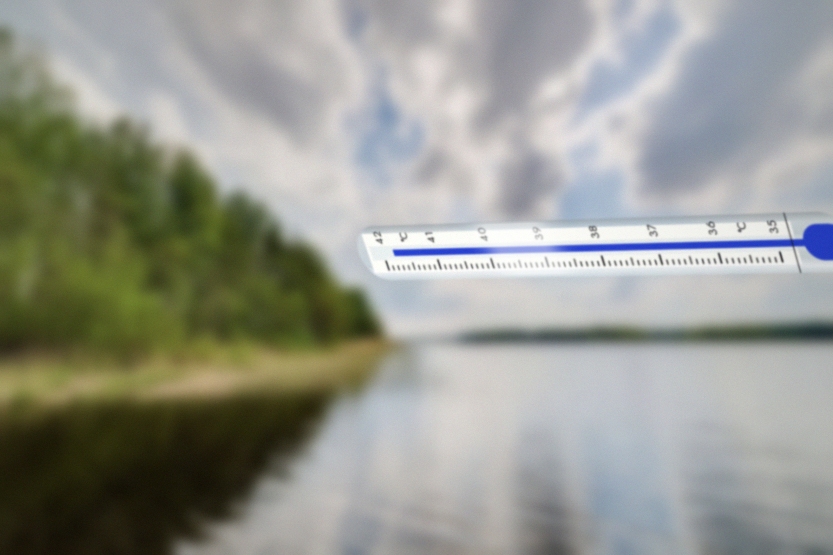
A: 41.8 °C
